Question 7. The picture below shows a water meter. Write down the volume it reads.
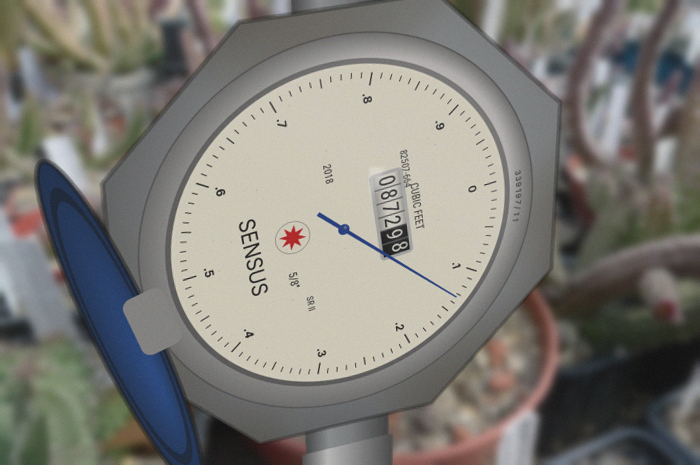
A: 87298.13 ft³
